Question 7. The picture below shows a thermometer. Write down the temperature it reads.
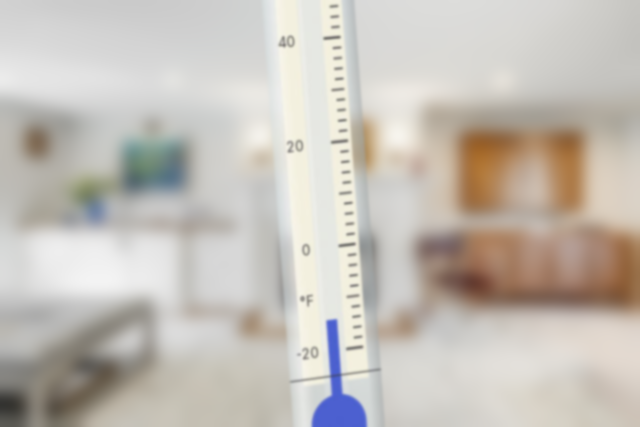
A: -14 °F
